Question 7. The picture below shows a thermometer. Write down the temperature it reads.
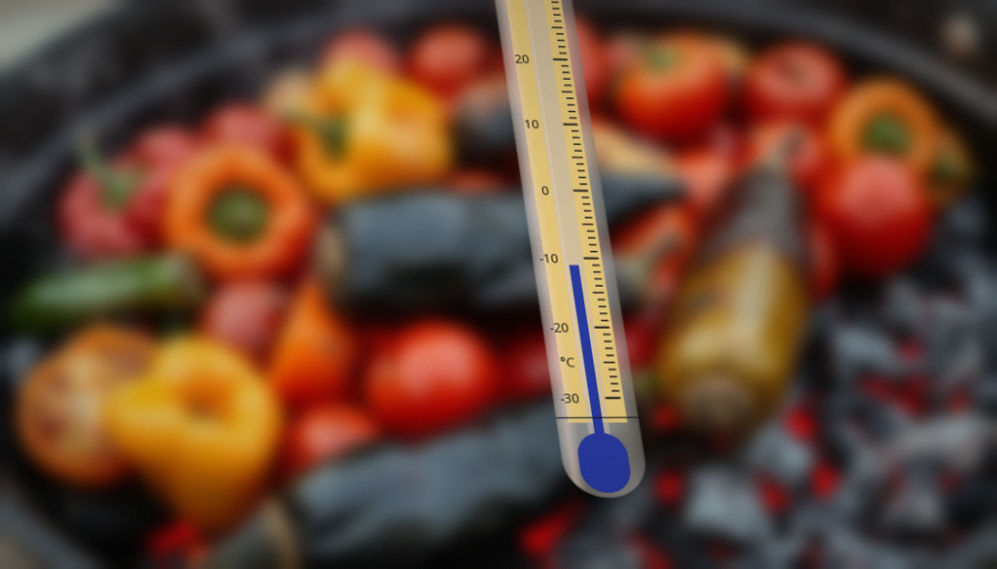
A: -11 °C
